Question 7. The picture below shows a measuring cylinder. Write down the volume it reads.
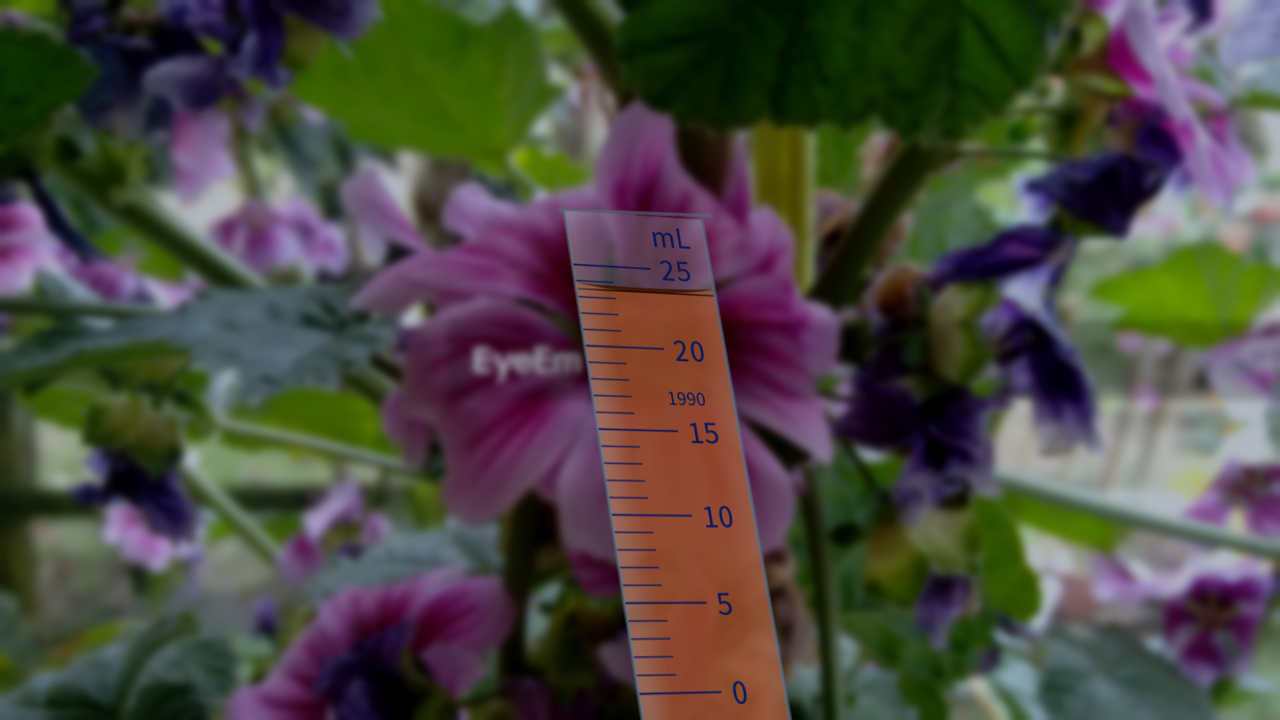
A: 23.5 mL
